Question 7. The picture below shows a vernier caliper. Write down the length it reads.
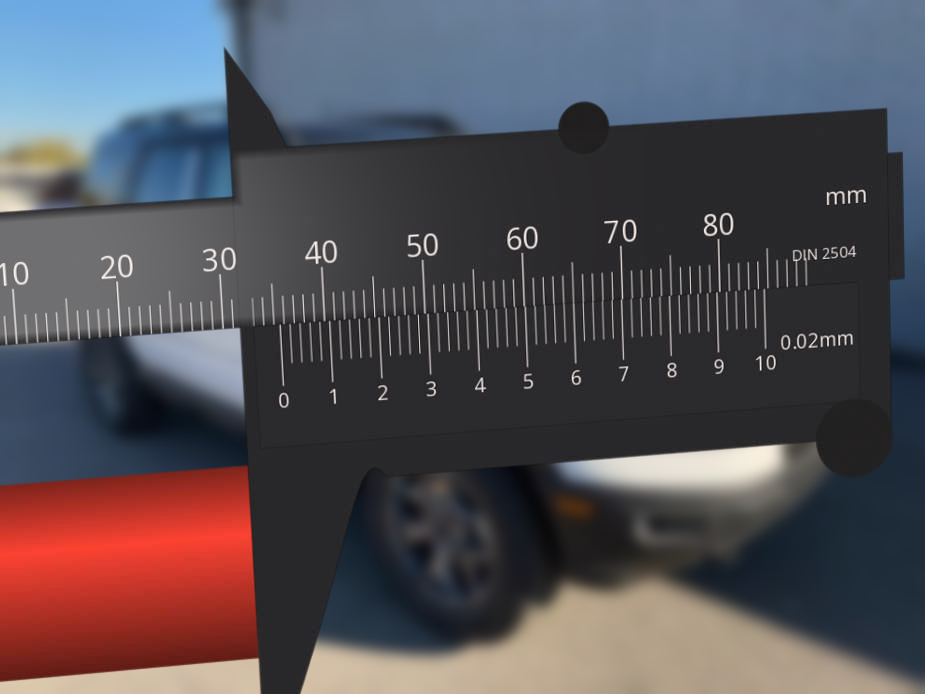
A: 35.6 mm
